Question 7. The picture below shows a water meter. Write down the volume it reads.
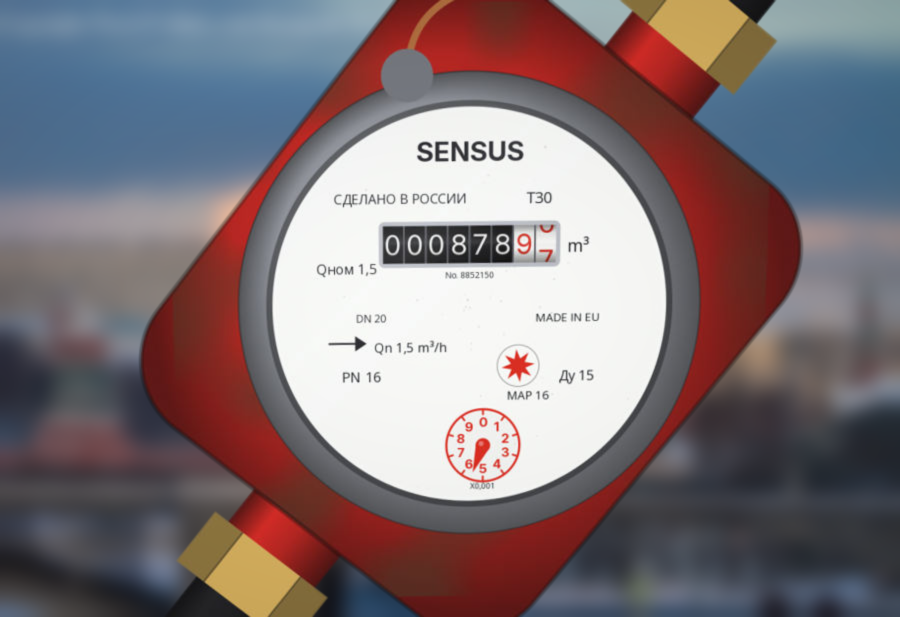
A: 878.965 m³
